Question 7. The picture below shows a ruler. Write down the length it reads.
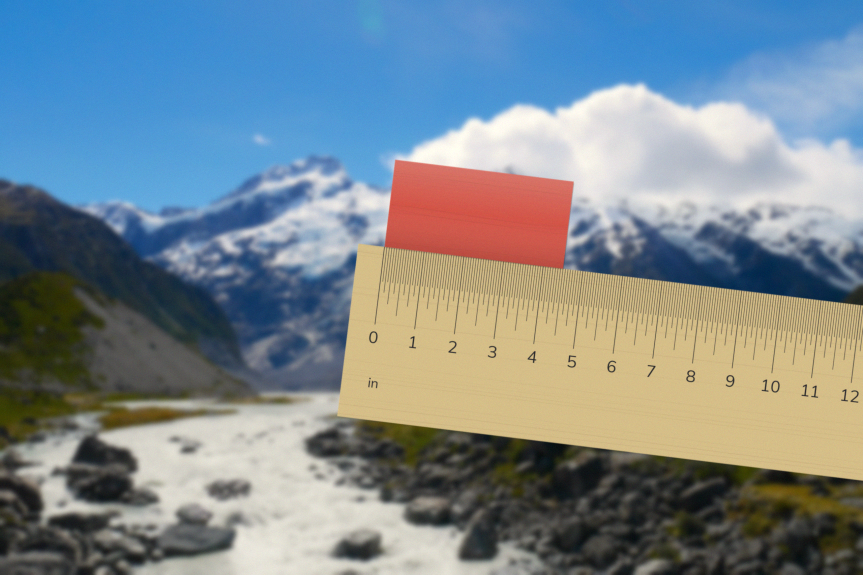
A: 4.5 in
